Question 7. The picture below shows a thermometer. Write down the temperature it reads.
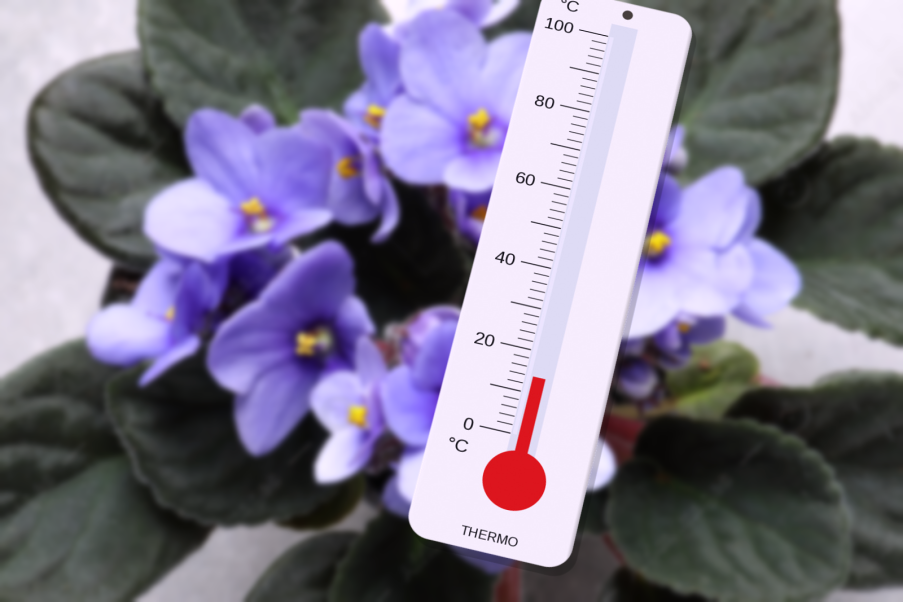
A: 14 °C
